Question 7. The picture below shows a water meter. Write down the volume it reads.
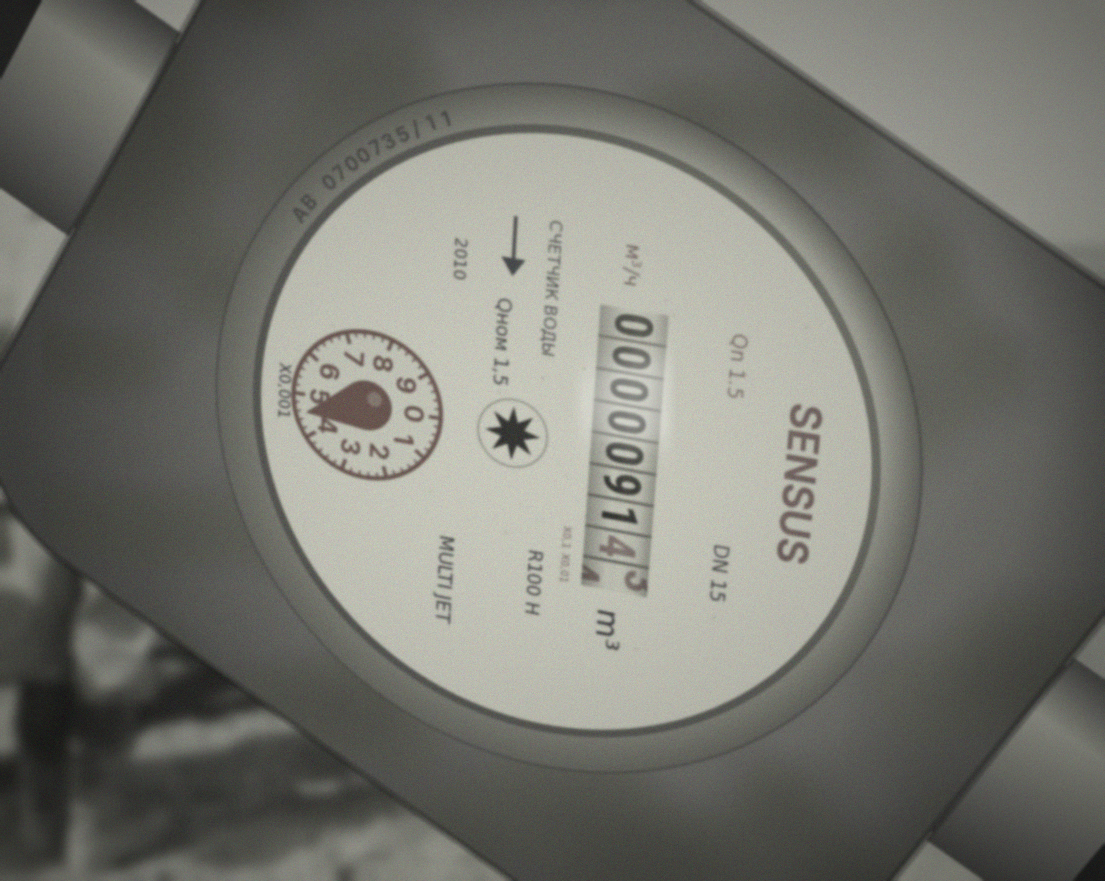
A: 91.434 m³
